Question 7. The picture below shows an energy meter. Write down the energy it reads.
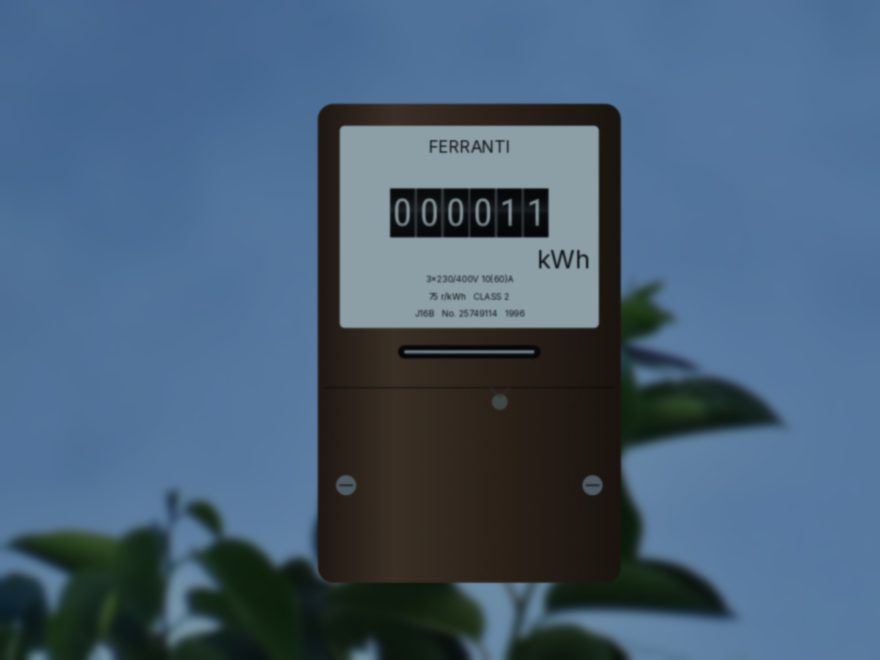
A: 11 kWh
